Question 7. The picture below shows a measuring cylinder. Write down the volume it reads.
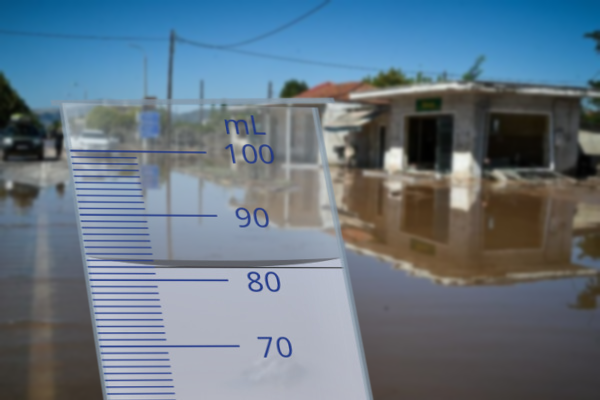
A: 82 mL
